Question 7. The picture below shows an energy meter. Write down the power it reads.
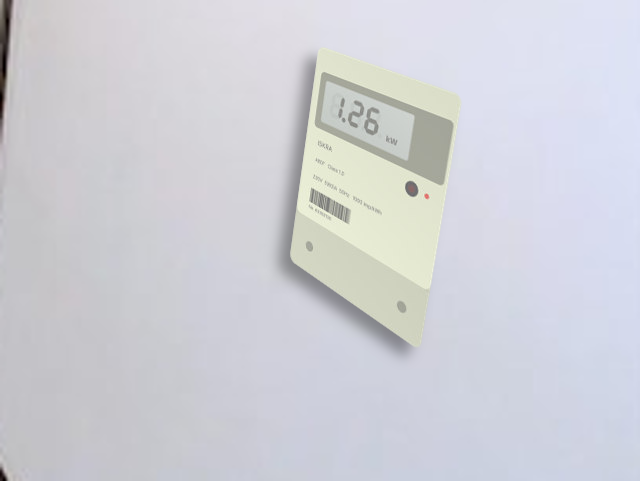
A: 1.26 kW
